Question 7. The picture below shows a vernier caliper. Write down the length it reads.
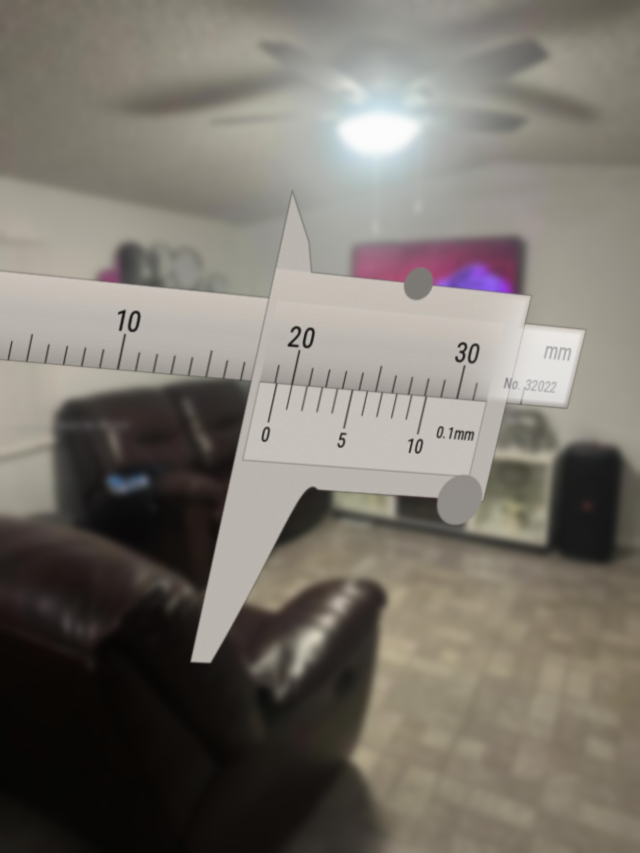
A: 19.1 mm
